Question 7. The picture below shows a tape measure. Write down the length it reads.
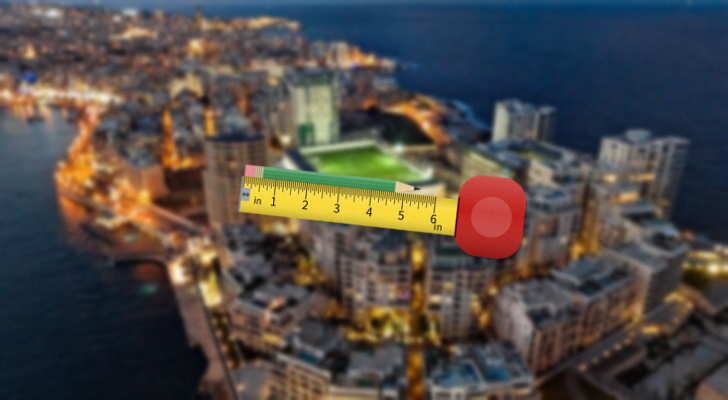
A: 5.5 in
